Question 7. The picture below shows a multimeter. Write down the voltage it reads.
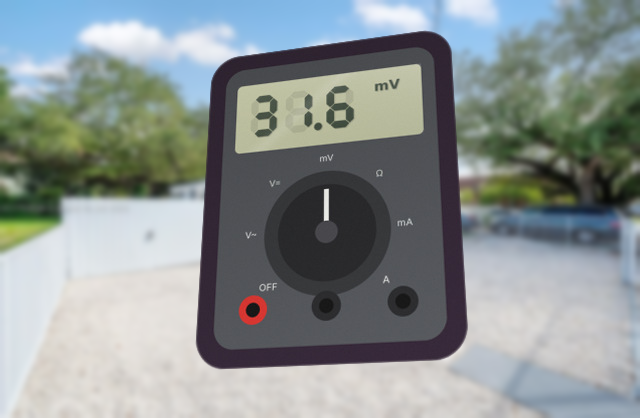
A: 31.6 mV
